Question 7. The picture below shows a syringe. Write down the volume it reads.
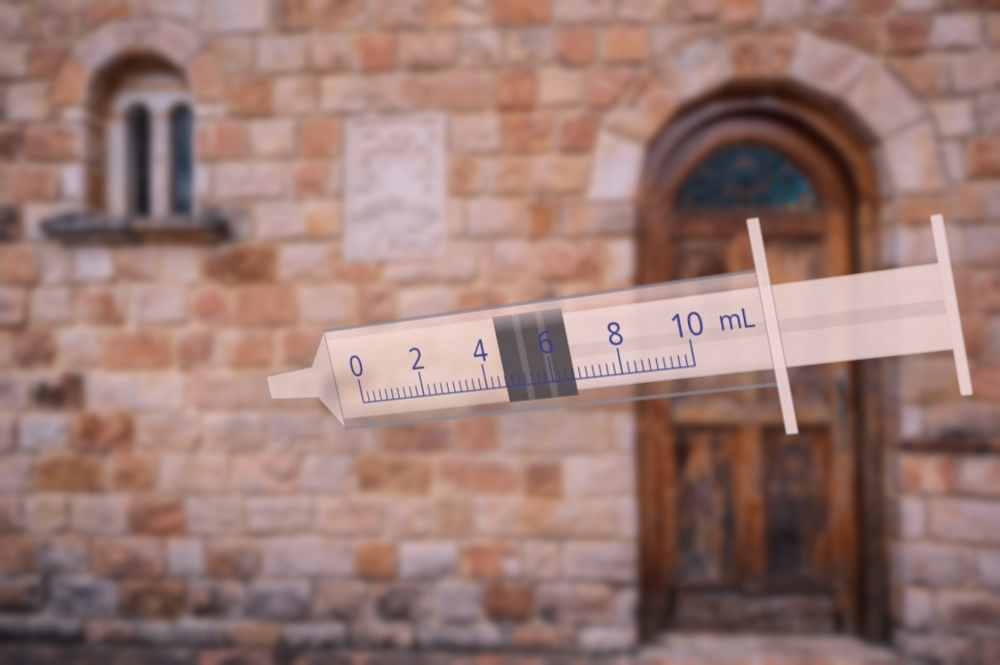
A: 4.6 mL
